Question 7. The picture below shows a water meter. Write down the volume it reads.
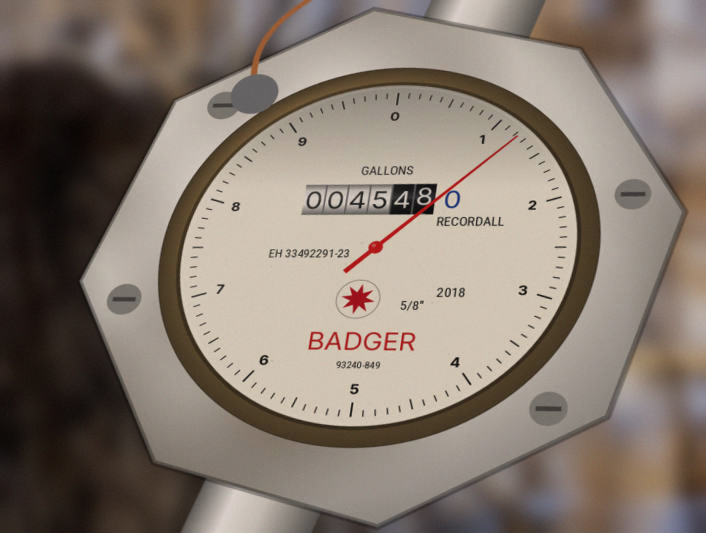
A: 45481.2 gal
